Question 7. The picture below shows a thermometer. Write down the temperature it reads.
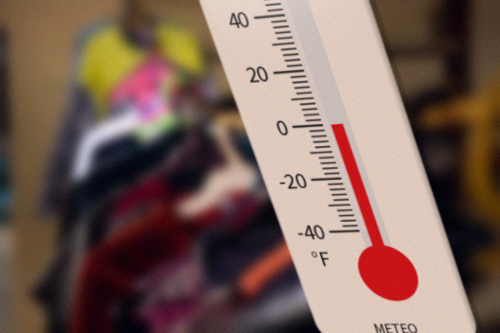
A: 0 °F
